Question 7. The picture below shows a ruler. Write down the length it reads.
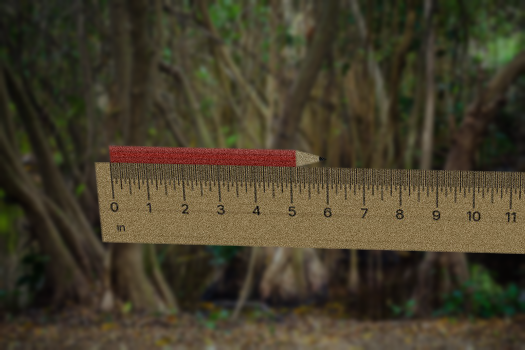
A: 6 in
